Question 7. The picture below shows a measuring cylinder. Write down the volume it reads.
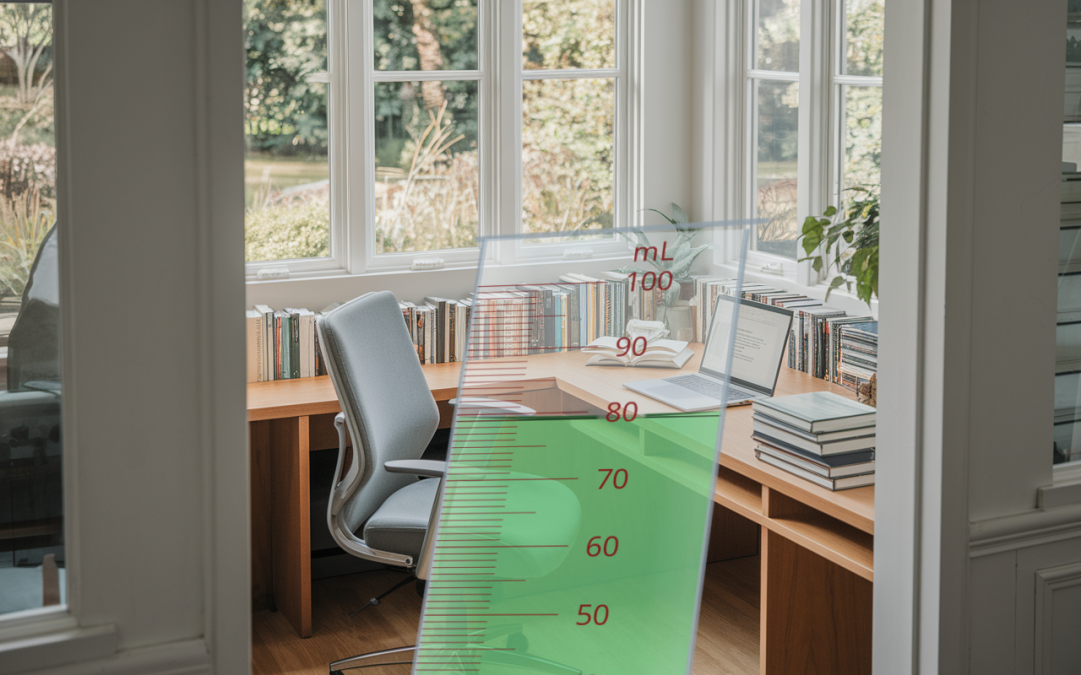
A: 79 mL
